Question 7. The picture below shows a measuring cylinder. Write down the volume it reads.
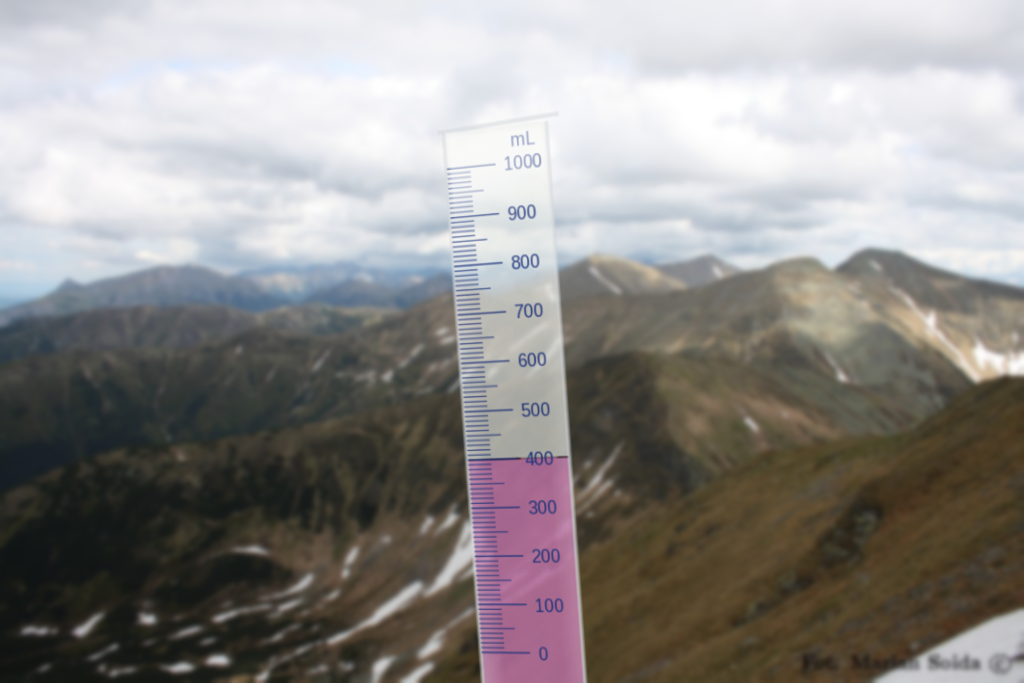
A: 400 mL
